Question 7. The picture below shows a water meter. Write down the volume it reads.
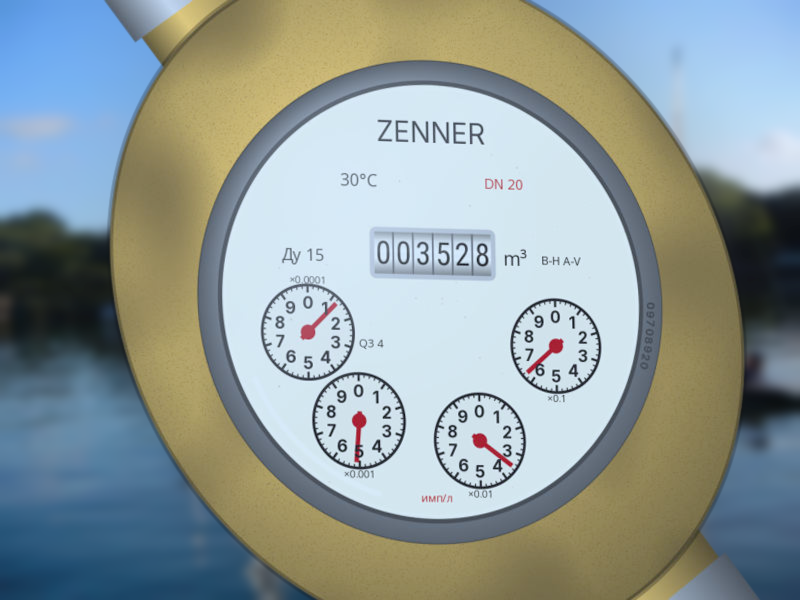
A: 3528.6351 m³
